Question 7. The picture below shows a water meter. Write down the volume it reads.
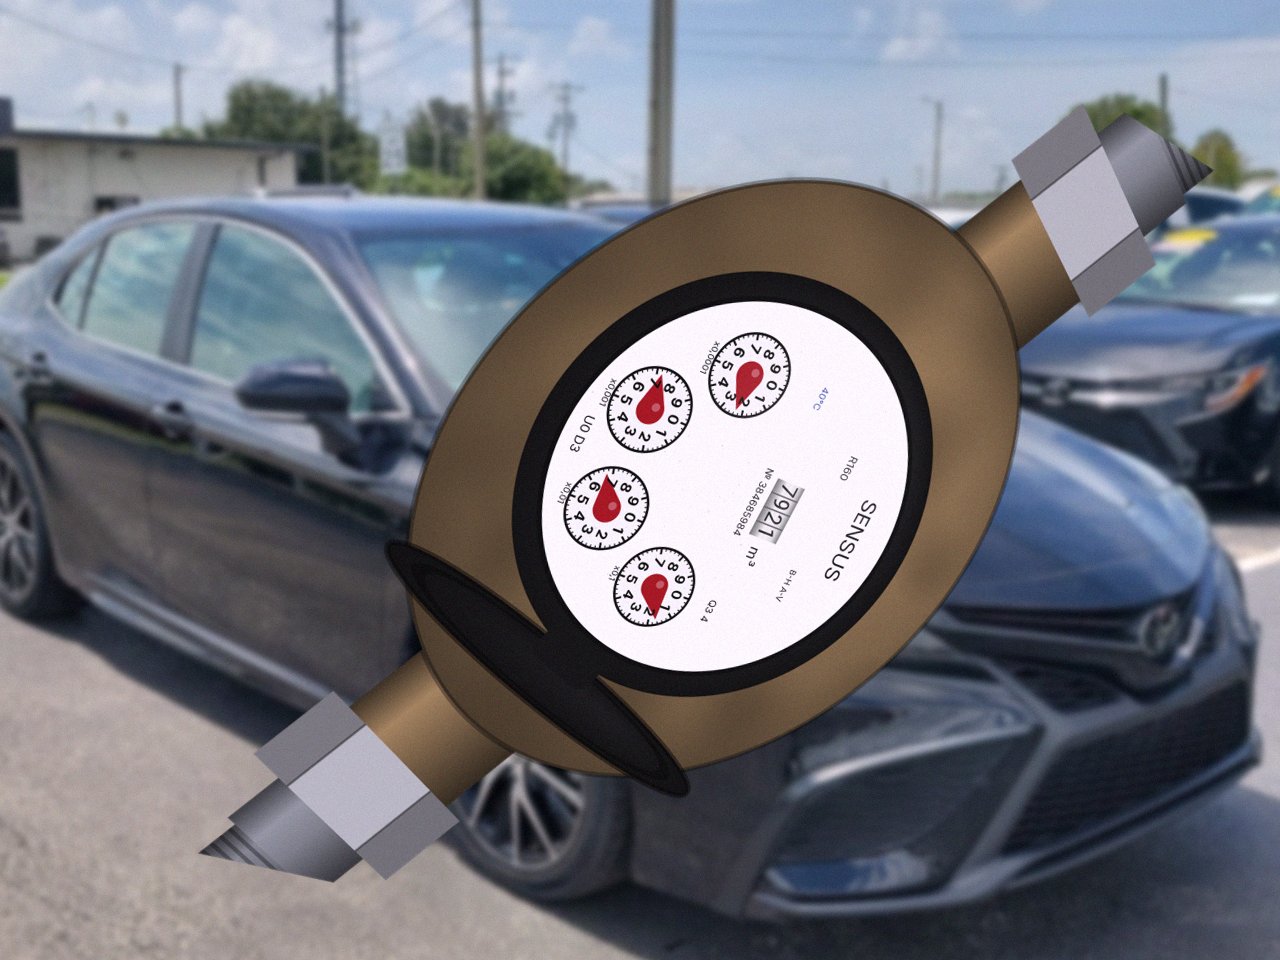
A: 7921.1672 m³
